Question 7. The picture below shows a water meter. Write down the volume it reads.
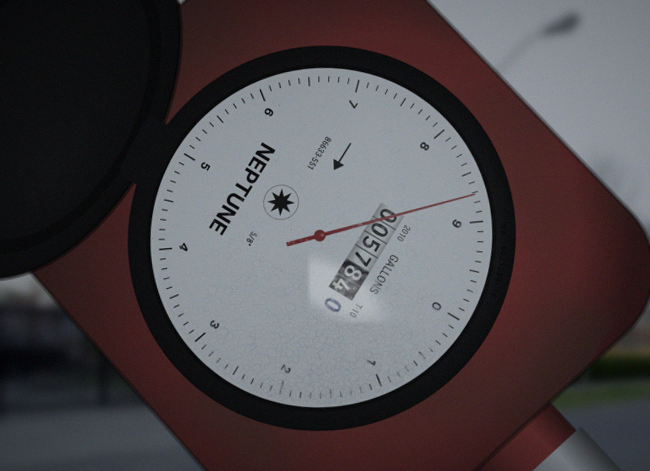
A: 57838.7 gal
